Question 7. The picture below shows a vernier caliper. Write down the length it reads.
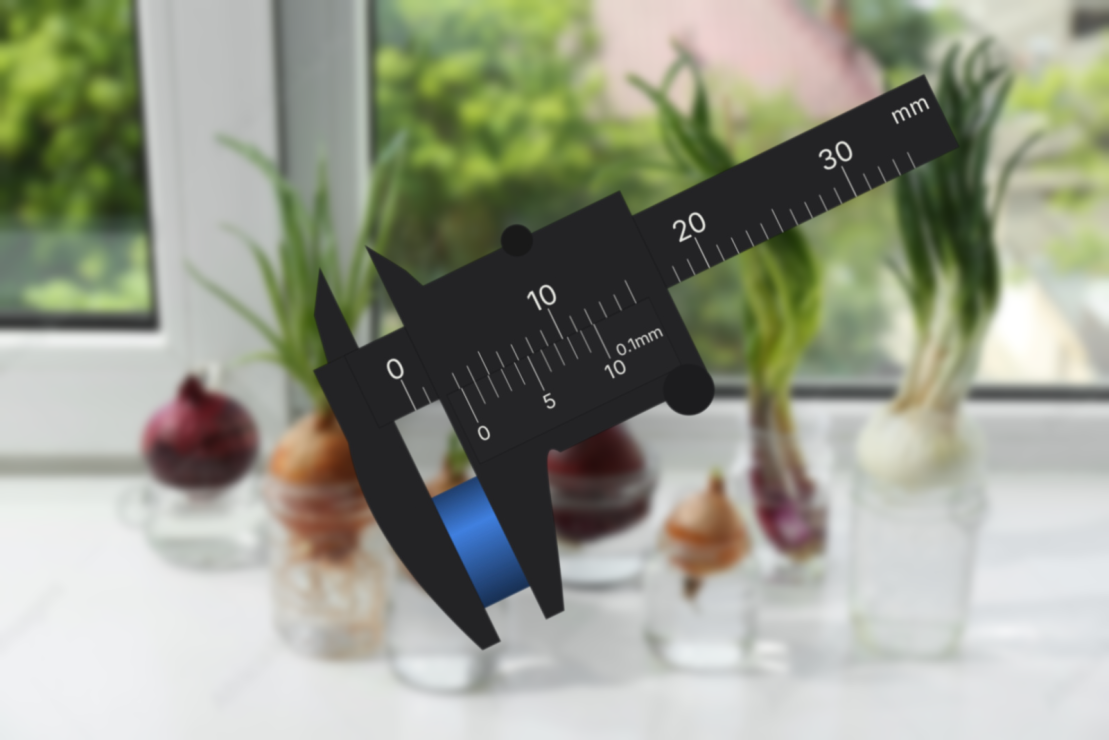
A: 3.1 mm
